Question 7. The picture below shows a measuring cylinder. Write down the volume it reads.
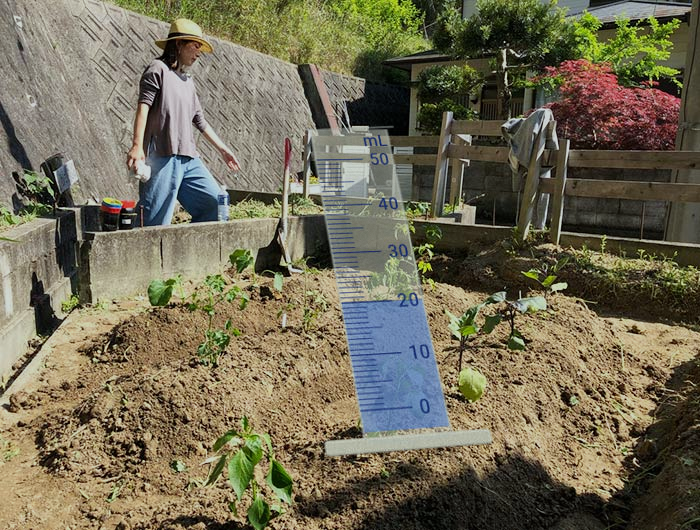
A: 20 mL
